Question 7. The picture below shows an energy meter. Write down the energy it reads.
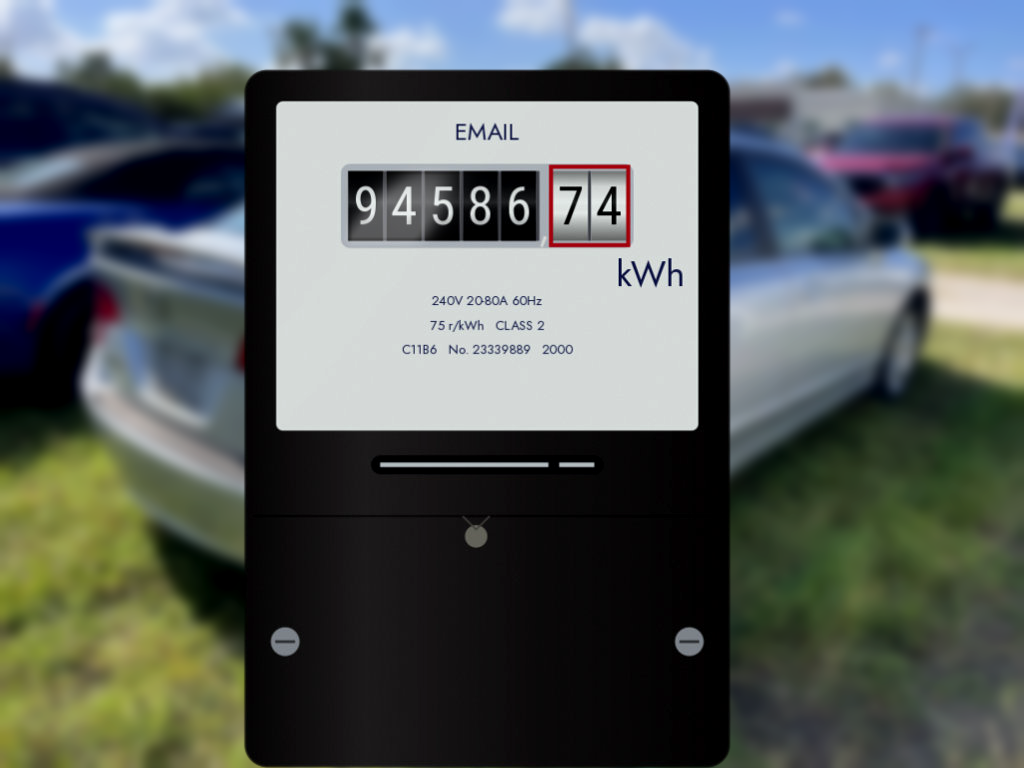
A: 94586.74 kWh
